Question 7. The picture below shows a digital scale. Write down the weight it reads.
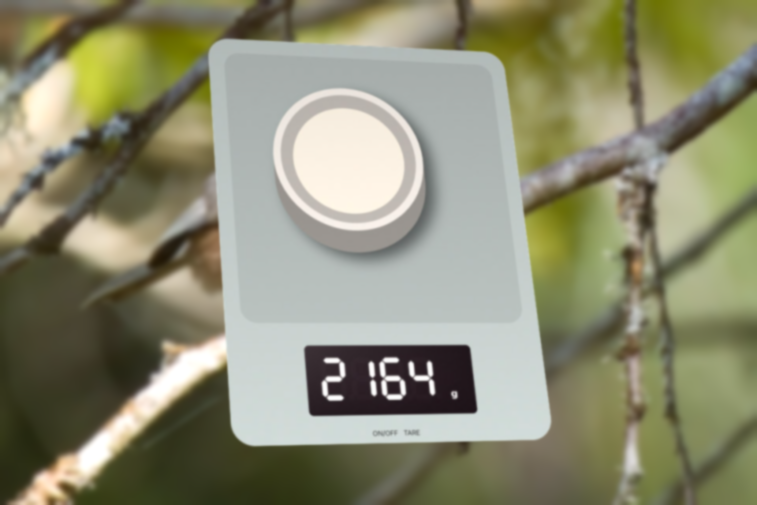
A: 2164 g
